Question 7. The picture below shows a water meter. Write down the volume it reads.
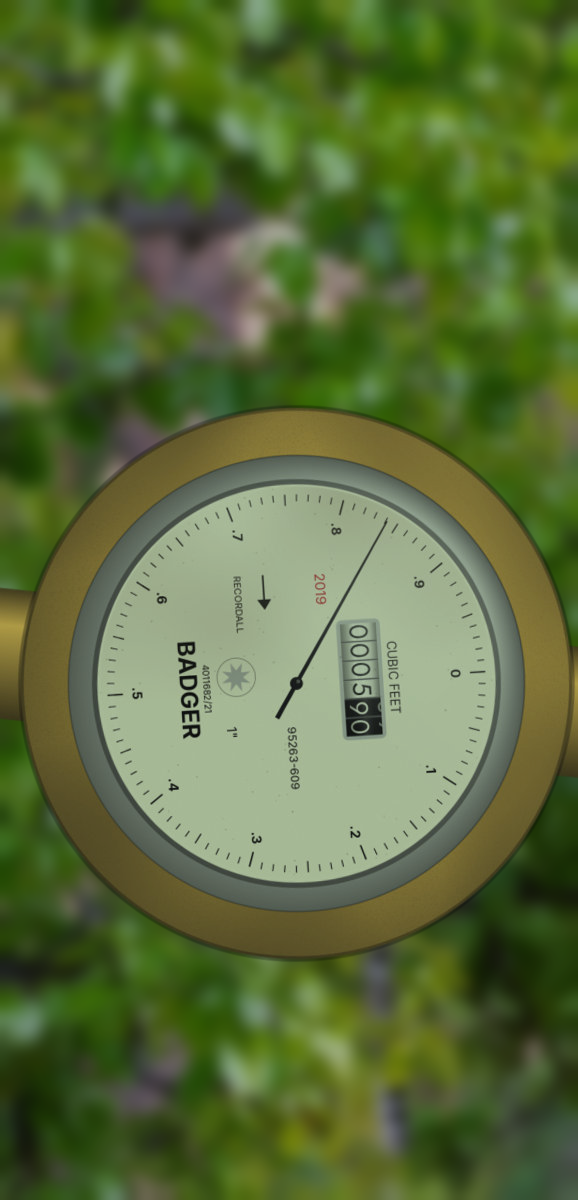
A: 589.84 ft³
